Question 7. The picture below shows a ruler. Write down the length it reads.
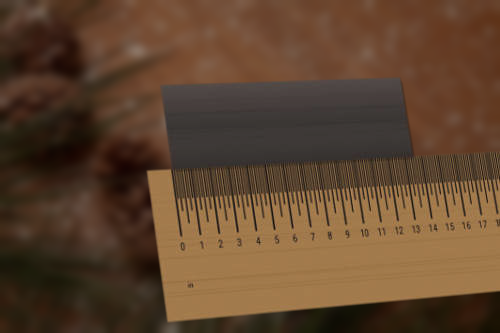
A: 13.5 in
